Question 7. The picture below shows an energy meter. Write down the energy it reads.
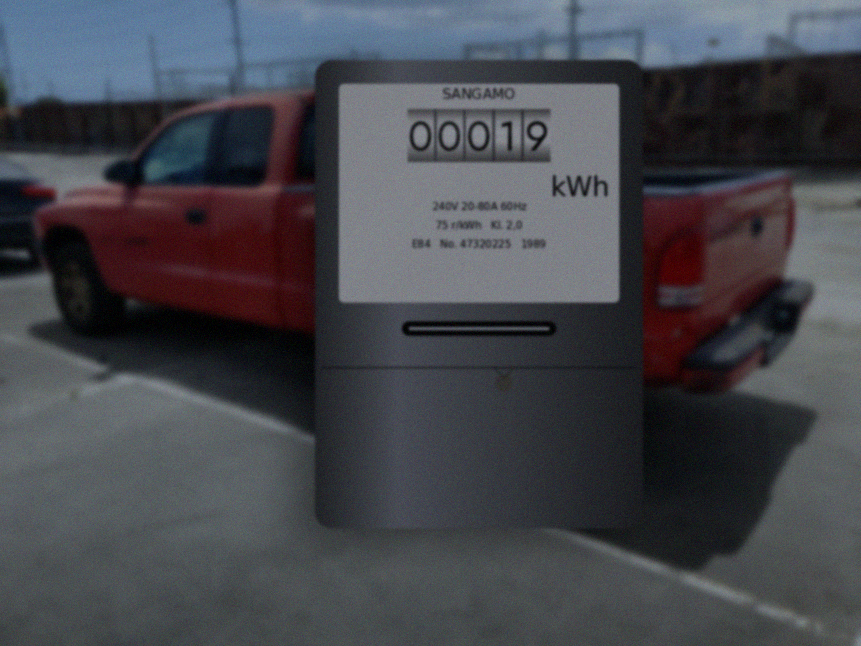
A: 19 kWh
